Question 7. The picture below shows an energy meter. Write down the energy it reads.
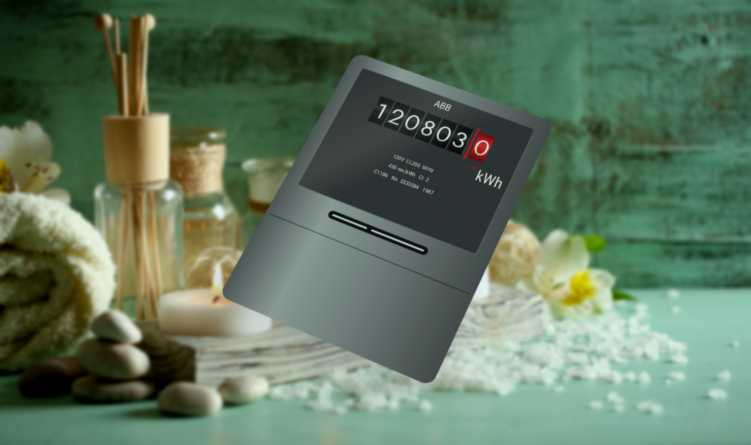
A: 120803.0 kWh
